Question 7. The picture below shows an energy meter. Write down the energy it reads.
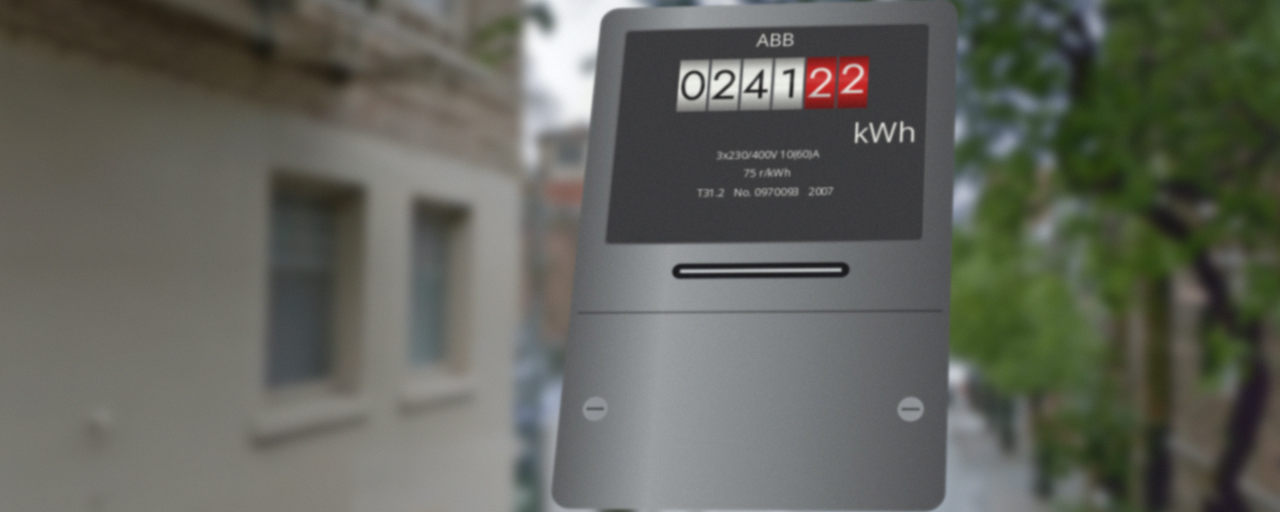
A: 241.22 kWh
